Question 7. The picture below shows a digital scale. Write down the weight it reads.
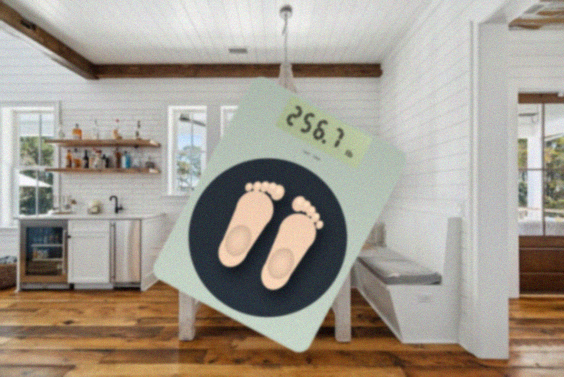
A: 256.7 lb
